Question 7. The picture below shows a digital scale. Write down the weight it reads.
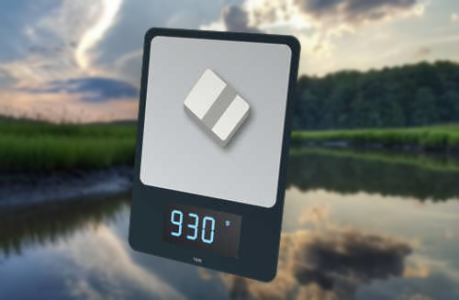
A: 930 g
